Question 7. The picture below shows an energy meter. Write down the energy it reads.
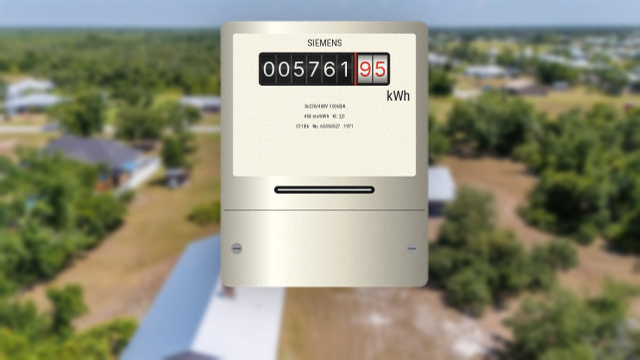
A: 5761.95 kWh
